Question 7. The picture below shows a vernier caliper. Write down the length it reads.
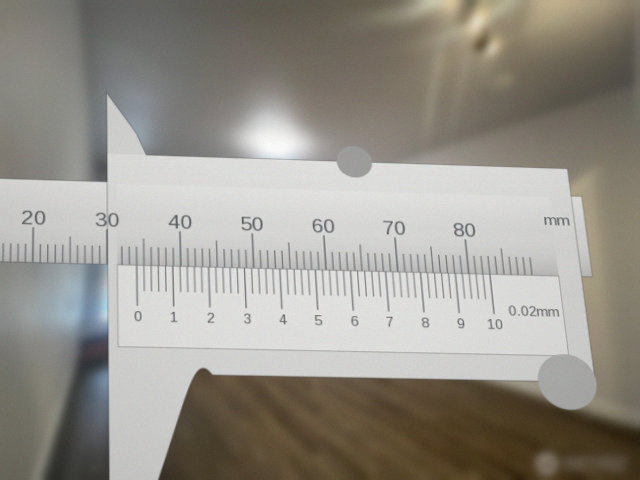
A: 34.0 mm
